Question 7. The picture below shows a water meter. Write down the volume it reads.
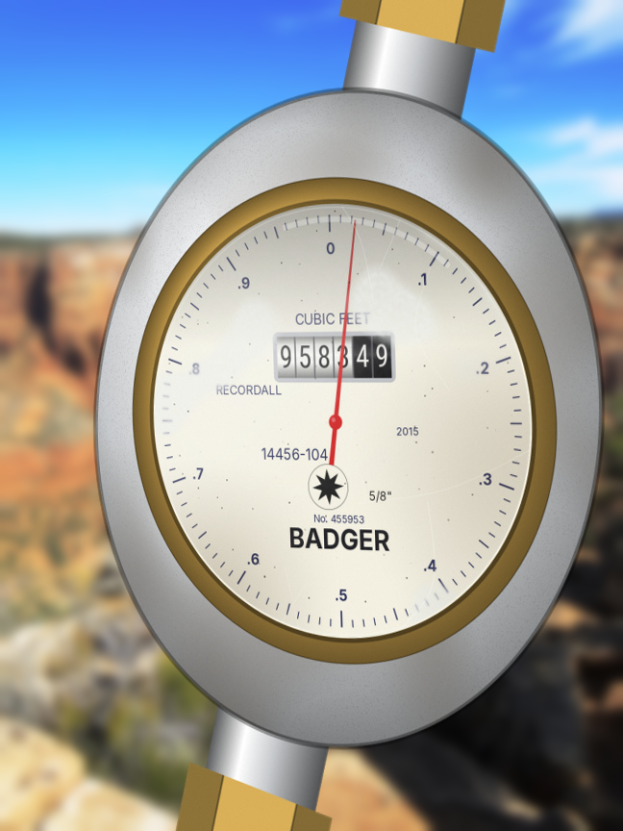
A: 958349.02 ft³
